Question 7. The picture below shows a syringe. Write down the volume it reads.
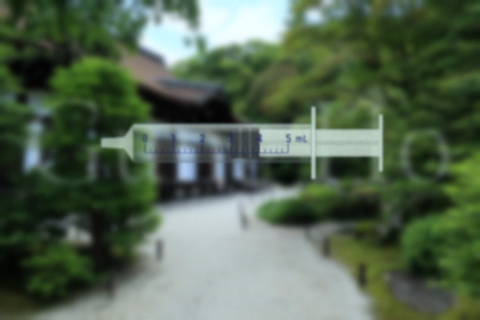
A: 3 mL
